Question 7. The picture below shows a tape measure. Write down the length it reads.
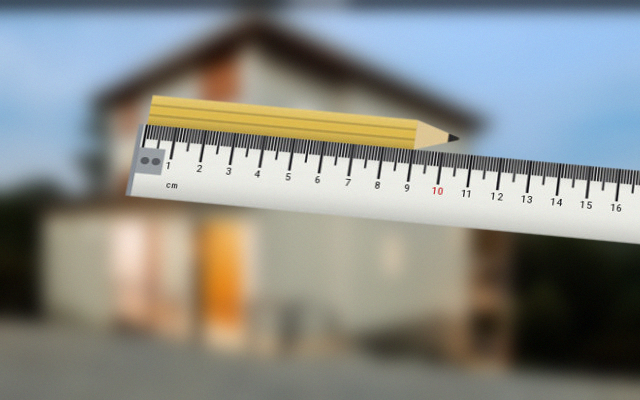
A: 10.5 cm
